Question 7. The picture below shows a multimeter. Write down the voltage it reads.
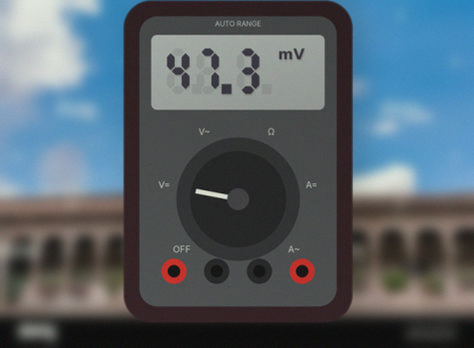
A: 47.3 mV
